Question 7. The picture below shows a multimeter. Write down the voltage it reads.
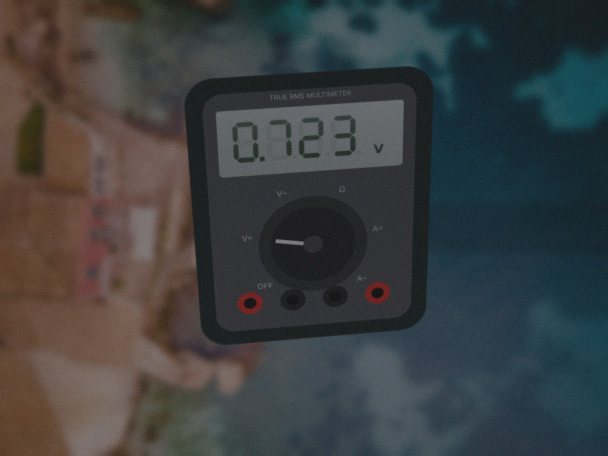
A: 0.723 V
